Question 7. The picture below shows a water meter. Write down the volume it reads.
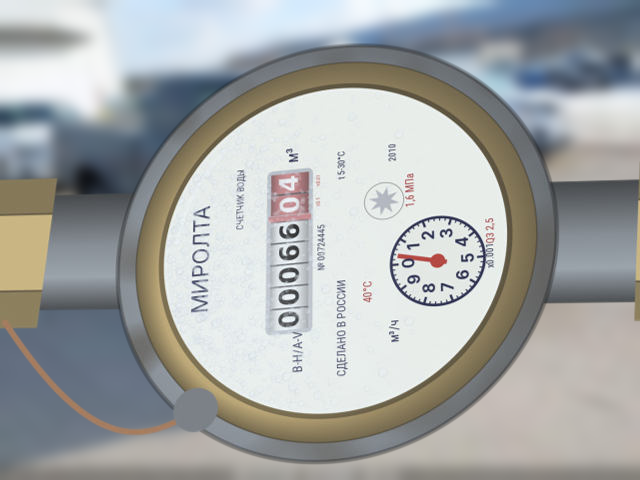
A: 66.040 m³
